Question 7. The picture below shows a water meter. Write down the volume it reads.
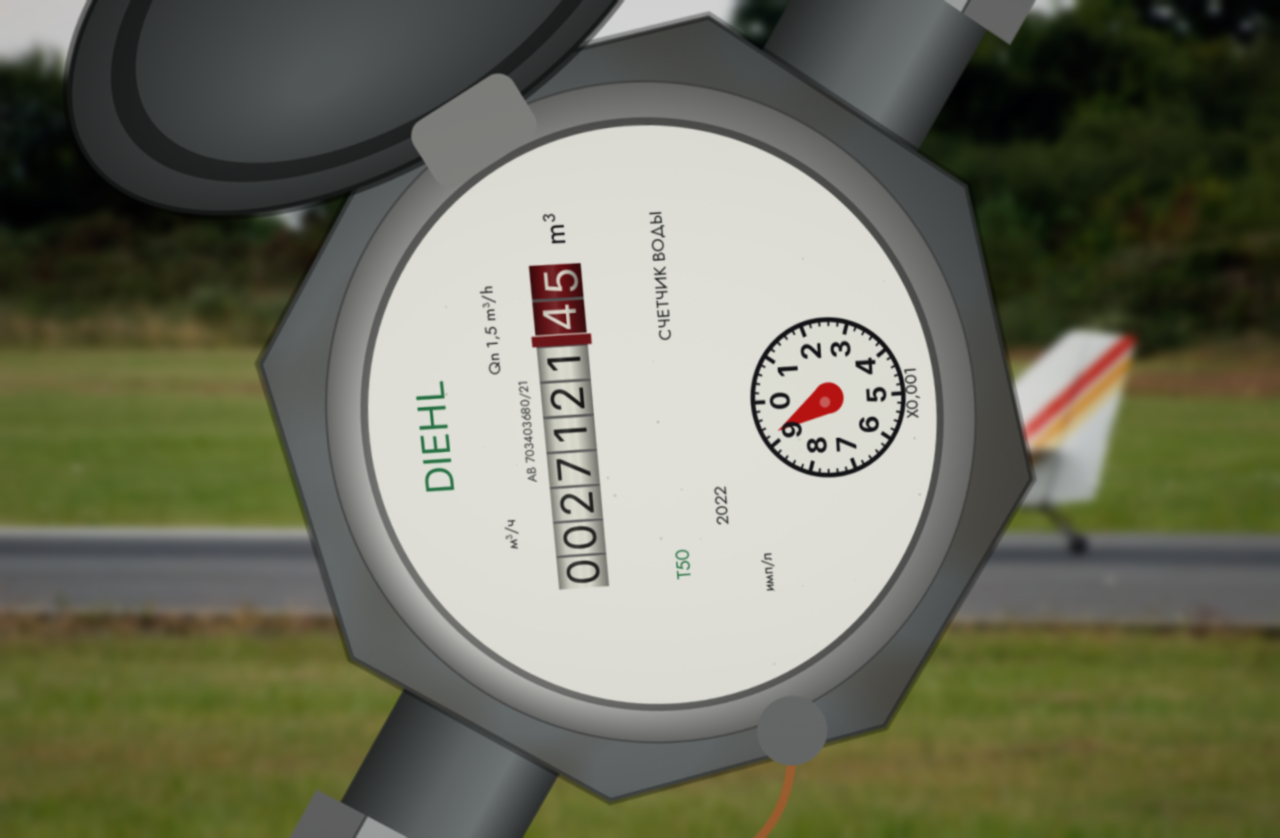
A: 27121.449 m³
